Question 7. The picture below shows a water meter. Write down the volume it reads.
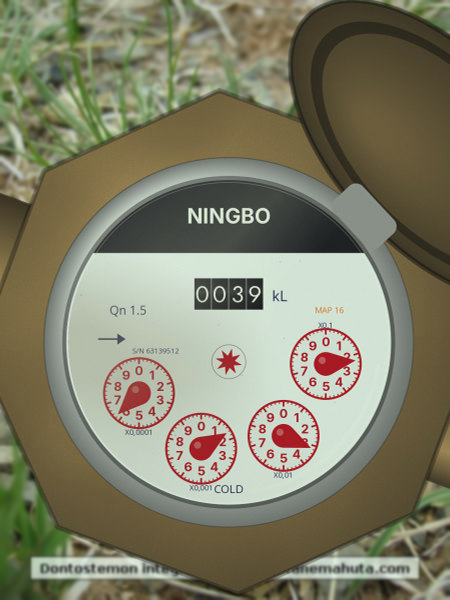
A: 39.2316 kL
